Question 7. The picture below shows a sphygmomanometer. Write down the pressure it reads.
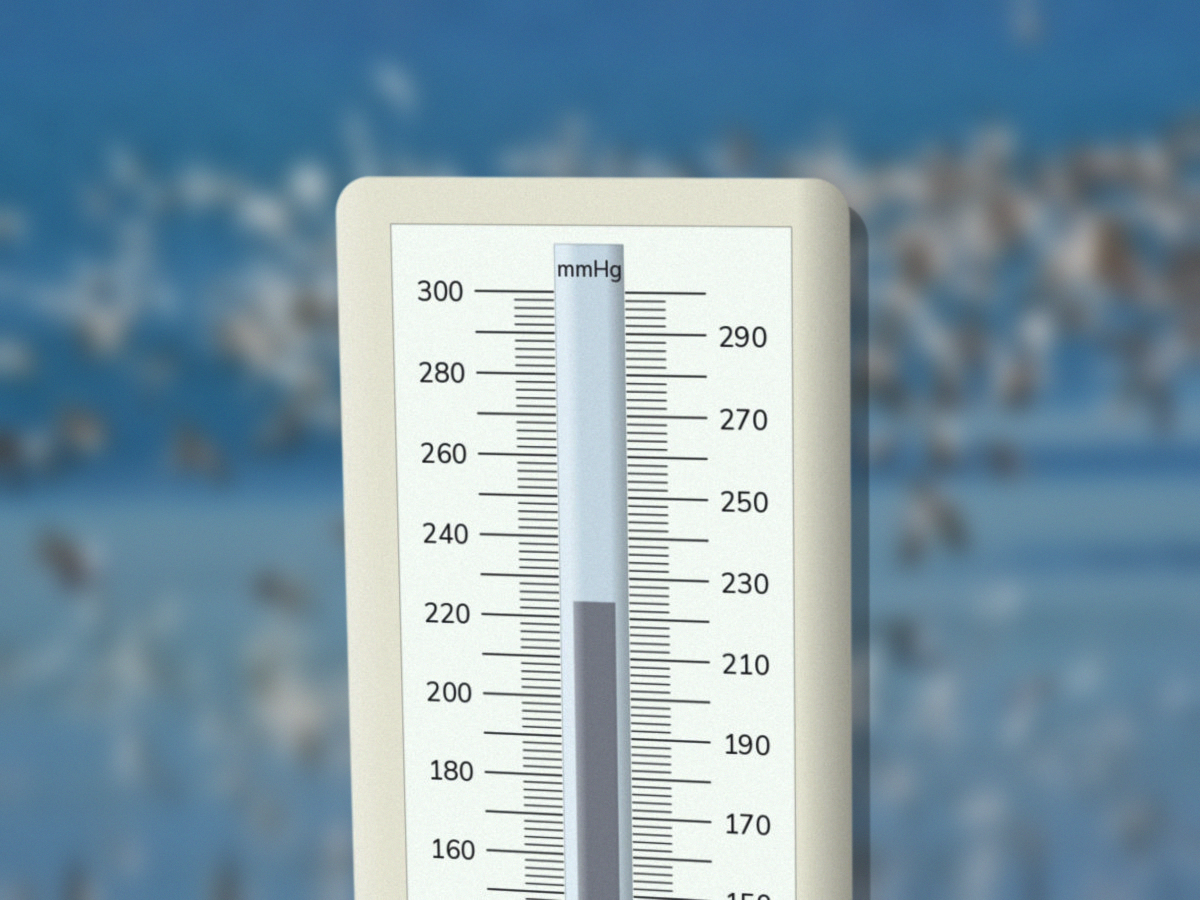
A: 224 mmHg
